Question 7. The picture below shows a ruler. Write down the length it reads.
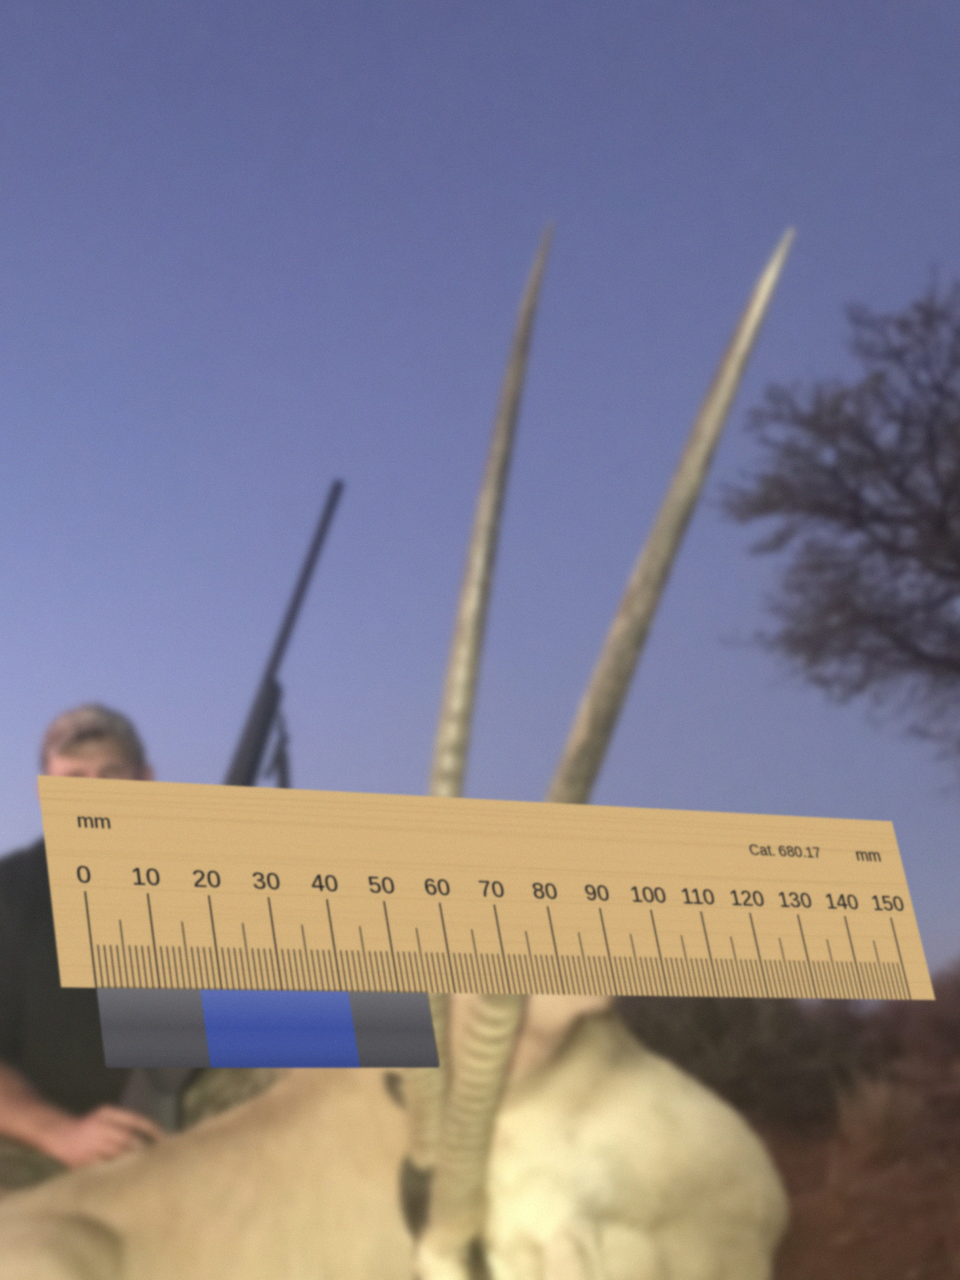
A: 55 mm
